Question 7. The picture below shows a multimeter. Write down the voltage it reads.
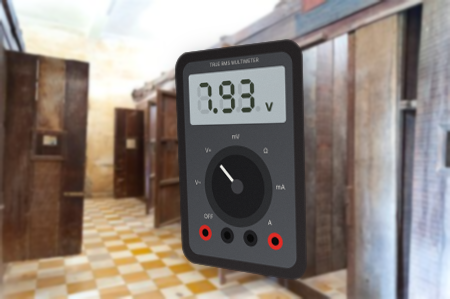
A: 7.93 V
